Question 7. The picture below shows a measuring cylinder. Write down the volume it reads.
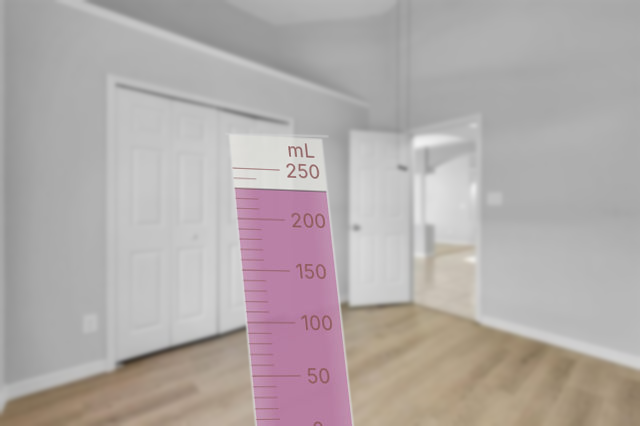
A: 230 mL
